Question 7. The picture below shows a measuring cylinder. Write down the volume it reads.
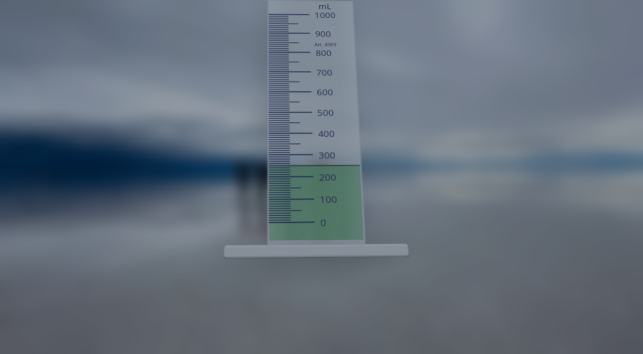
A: 250 mL
